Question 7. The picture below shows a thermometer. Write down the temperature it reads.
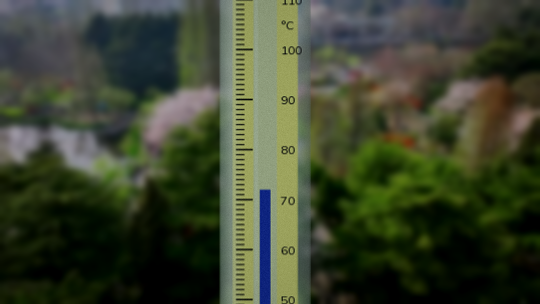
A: 72 °C
